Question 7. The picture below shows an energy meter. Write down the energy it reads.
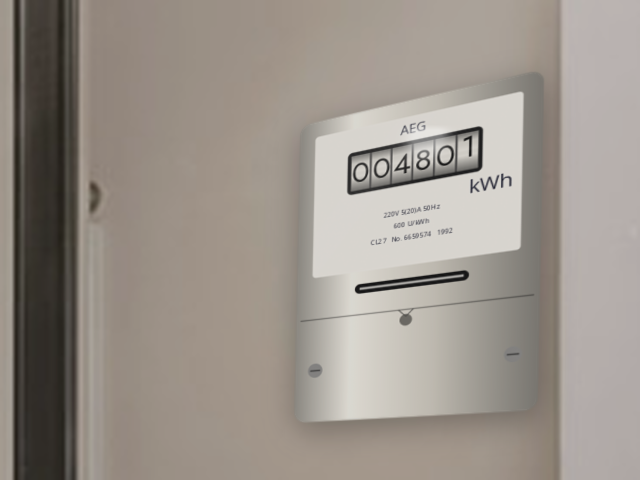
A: 4801 kWh
